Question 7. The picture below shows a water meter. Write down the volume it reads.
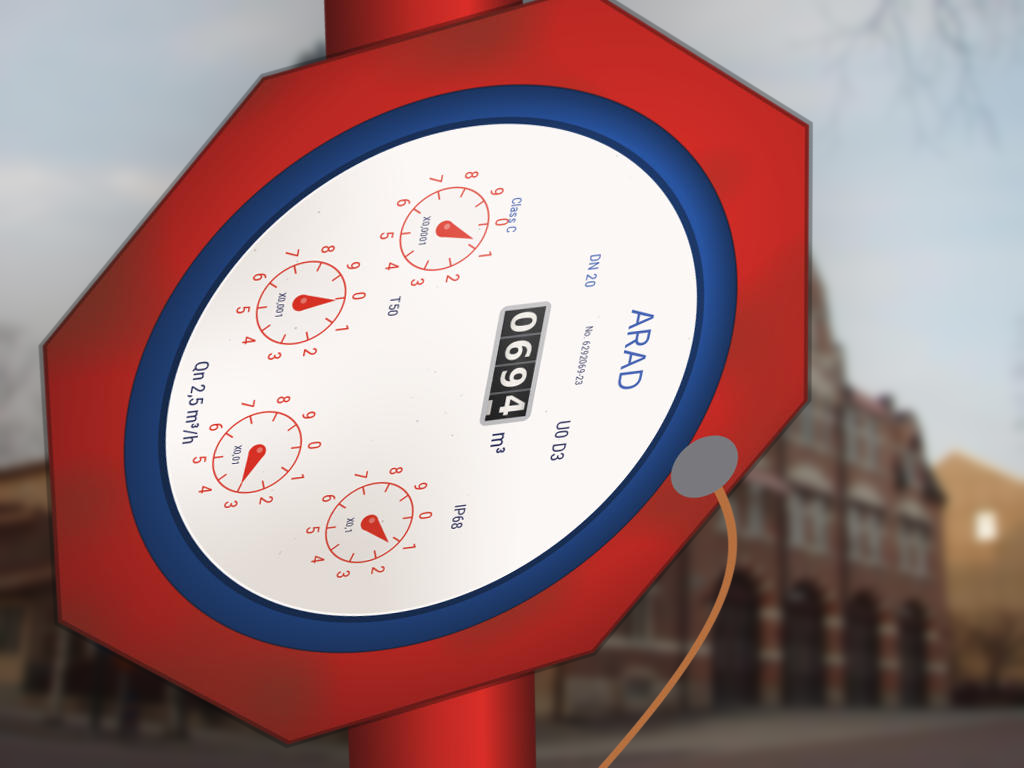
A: 694.1300 m³
